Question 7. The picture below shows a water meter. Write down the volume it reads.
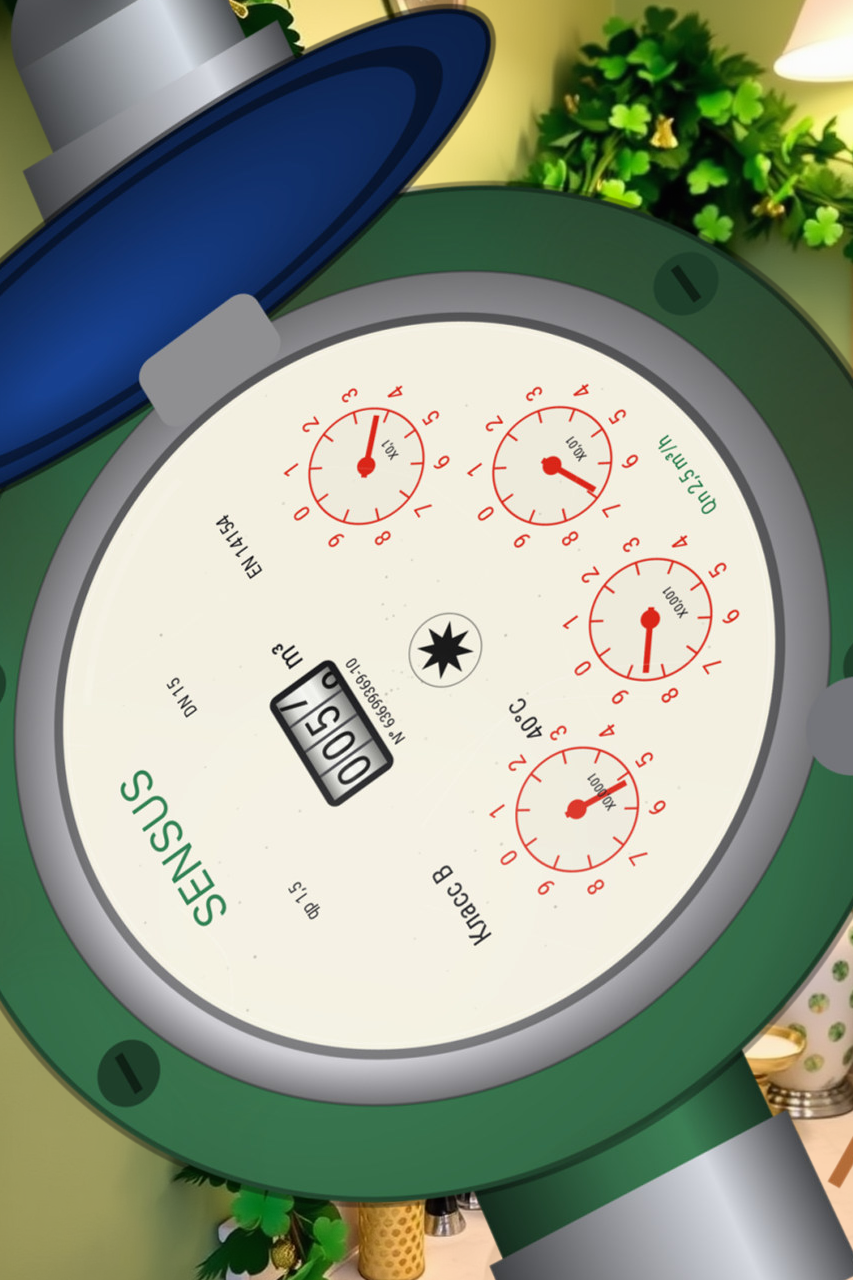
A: 57.3685 m³
